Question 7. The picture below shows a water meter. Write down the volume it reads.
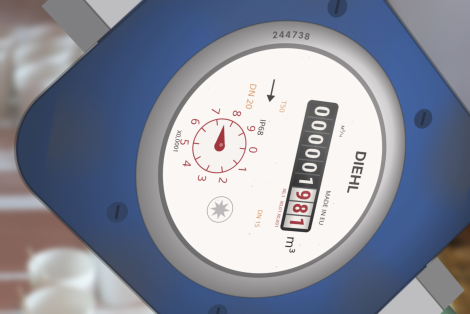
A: 1.9817 m³
